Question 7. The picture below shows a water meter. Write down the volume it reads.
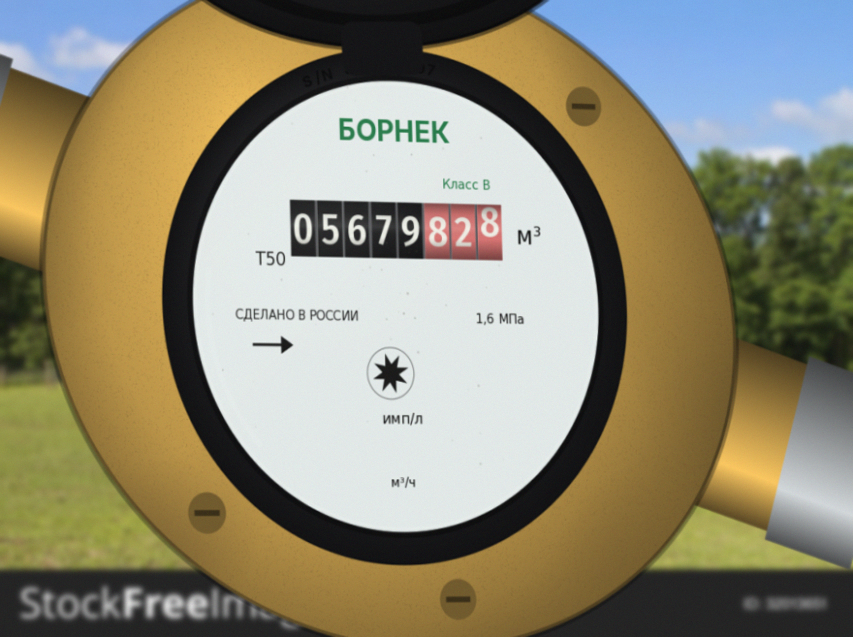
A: 5679.828 m³
